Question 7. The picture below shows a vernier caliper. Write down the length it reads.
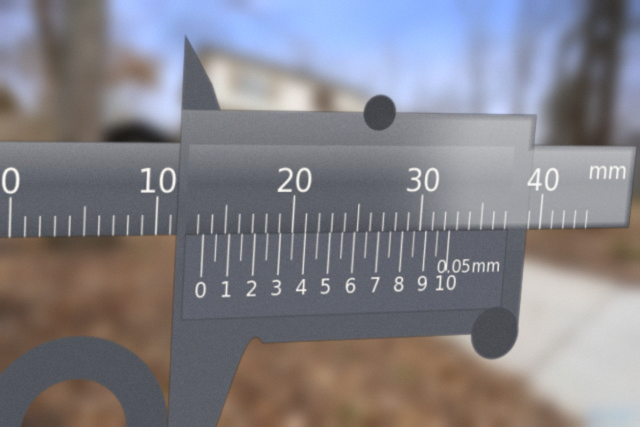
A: 13.4 mm
